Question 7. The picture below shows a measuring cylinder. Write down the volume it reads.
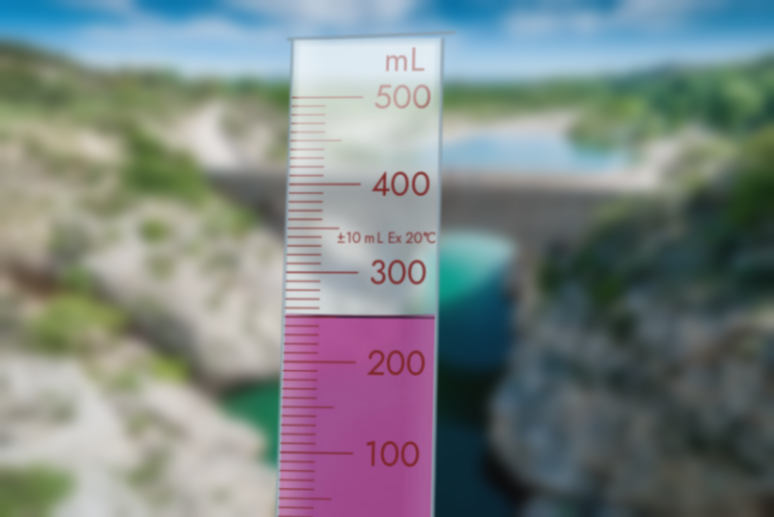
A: 250 mL
